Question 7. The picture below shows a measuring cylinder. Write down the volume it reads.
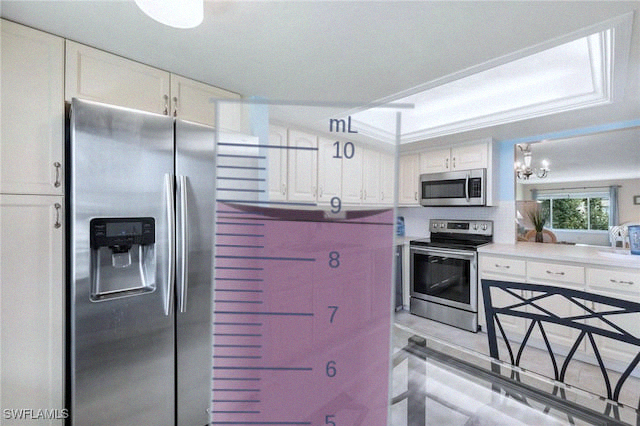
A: 8.7 mL
